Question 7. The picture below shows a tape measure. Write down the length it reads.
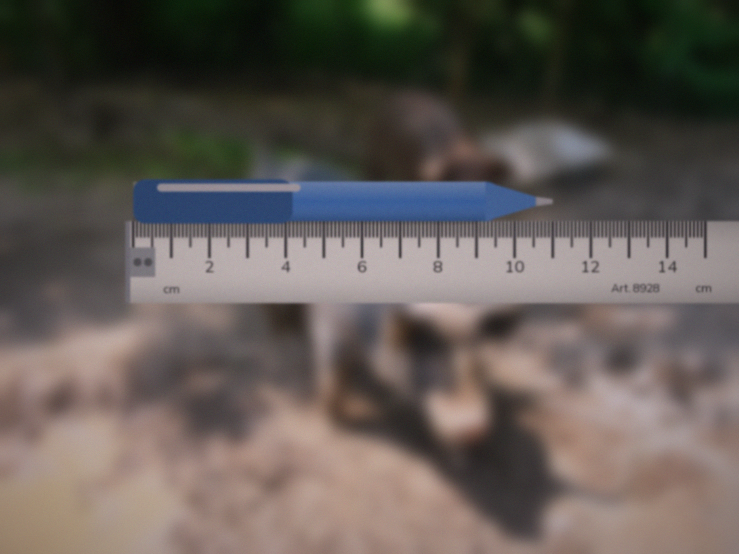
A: 11 cm
